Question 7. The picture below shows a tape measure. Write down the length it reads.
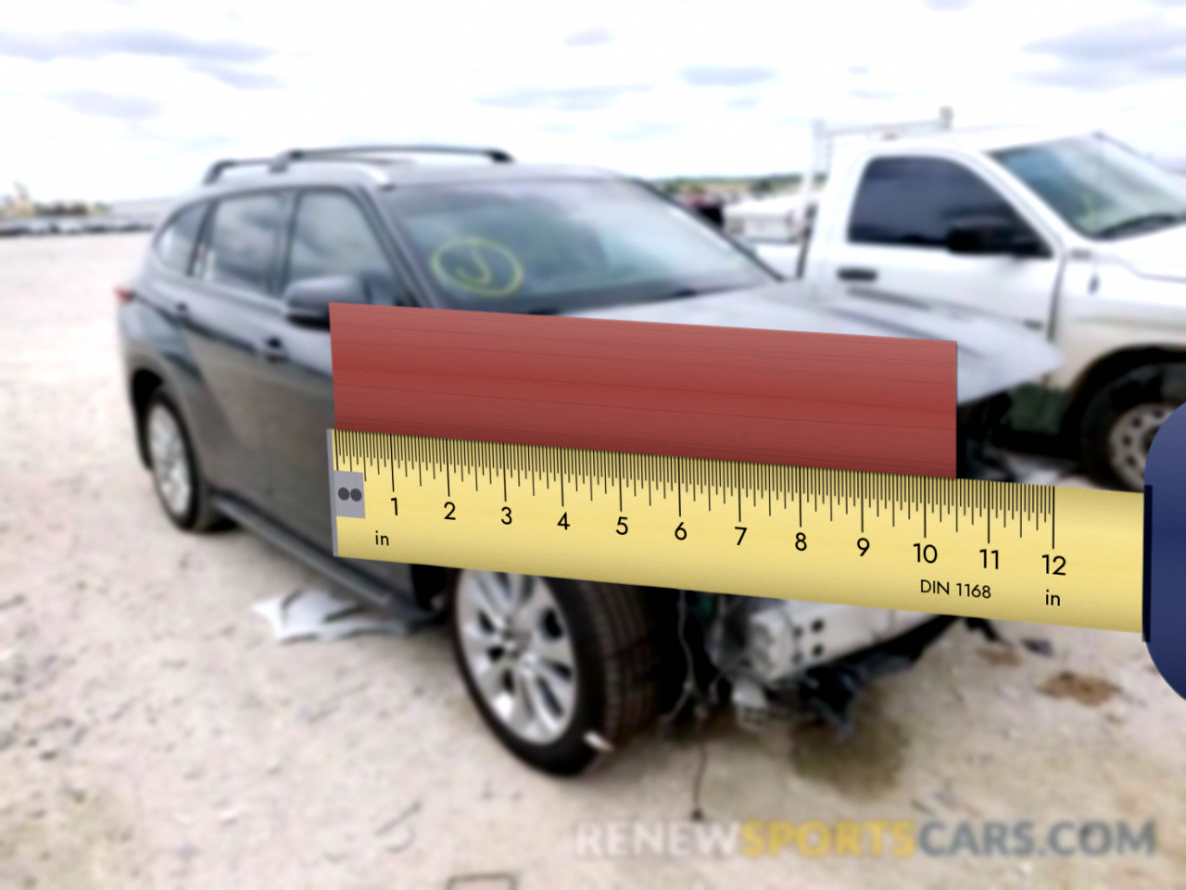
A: 10.5 in
